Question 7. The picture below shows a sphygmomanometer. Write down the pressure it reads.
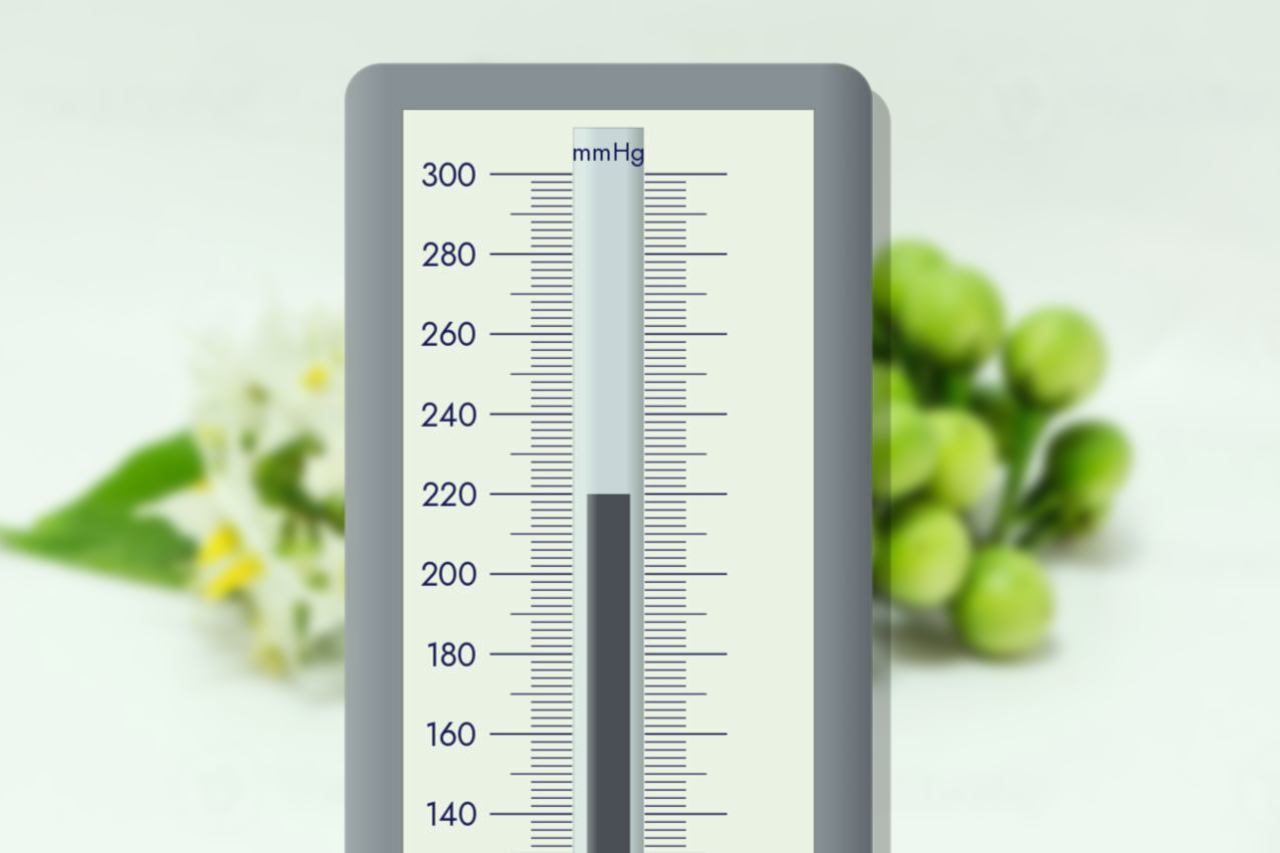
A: 220 mmHg
